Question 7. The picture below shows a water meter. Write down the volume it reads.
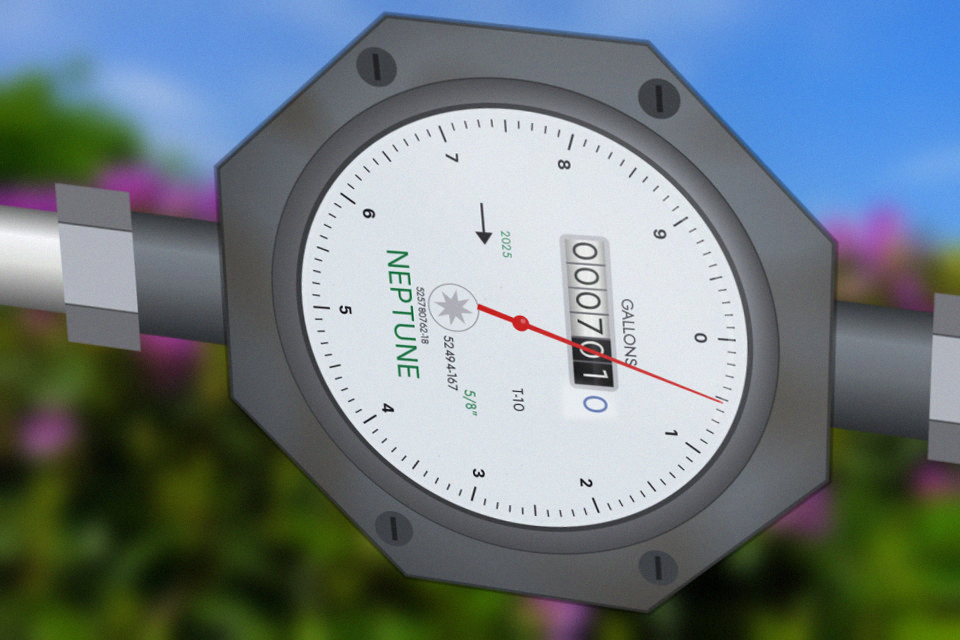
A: 7010.5 gal
